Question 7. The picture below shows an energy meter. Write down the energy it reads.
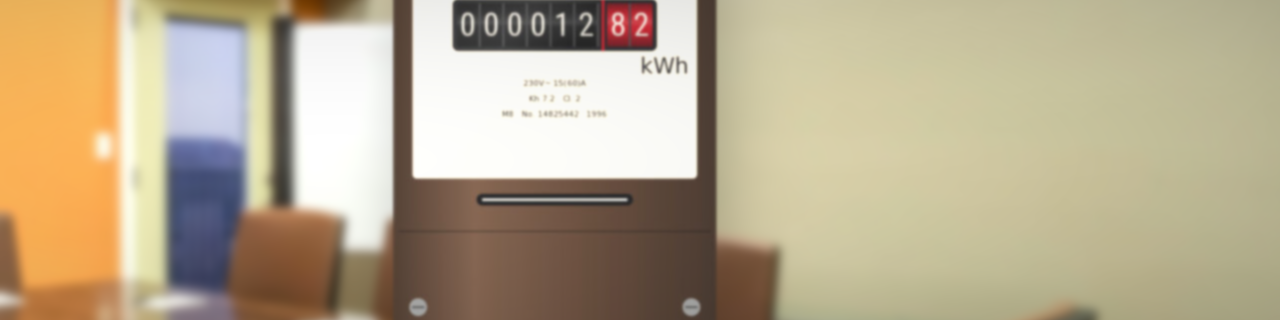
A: 12.82 kWh
